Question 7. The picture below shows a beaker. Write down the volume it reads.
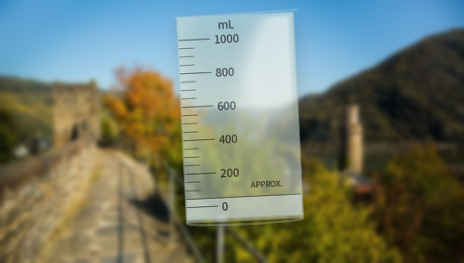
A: 50 mL
